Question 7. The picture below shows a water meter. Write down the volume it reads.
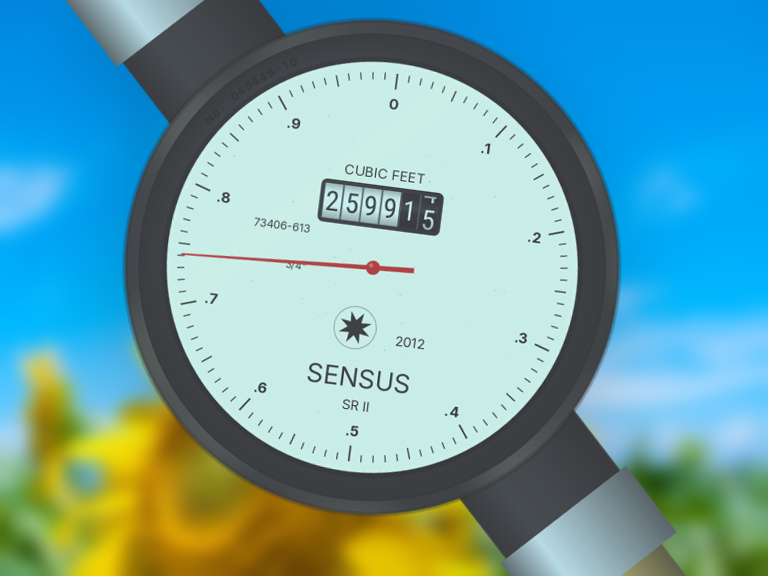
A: 259914.74 ft³
